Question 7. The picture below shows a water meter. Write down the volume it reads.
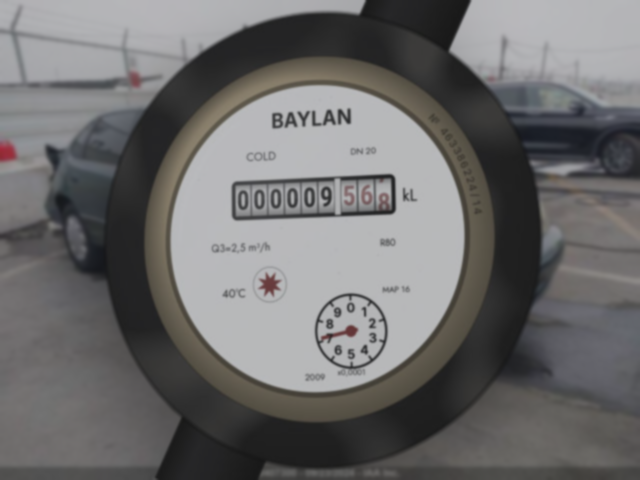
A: 9.5677 kL
